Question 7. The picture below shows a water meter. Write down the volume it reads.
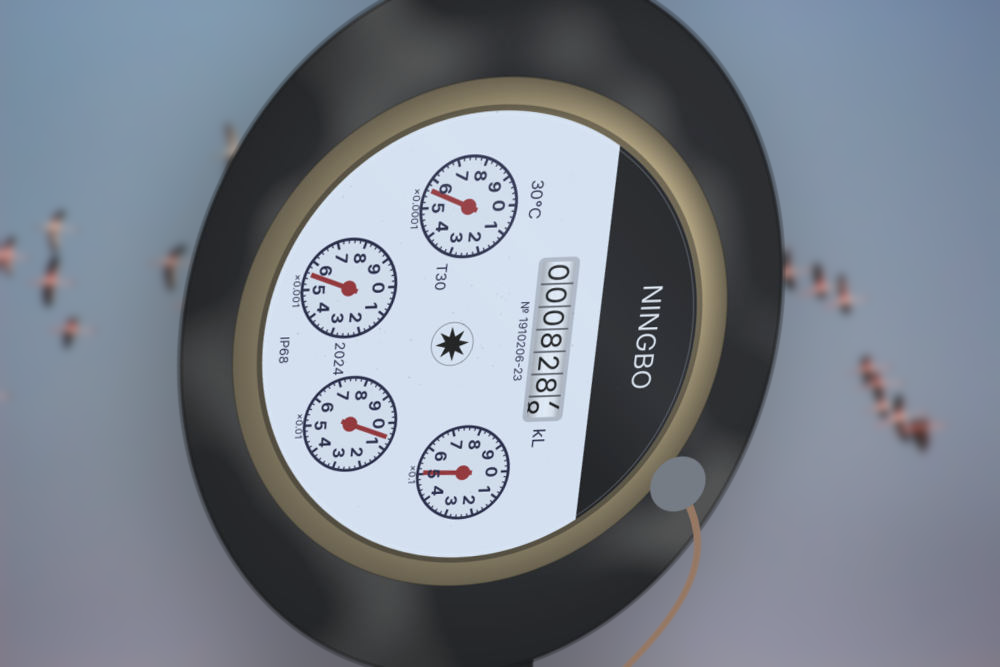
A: 8287.5055 kL
